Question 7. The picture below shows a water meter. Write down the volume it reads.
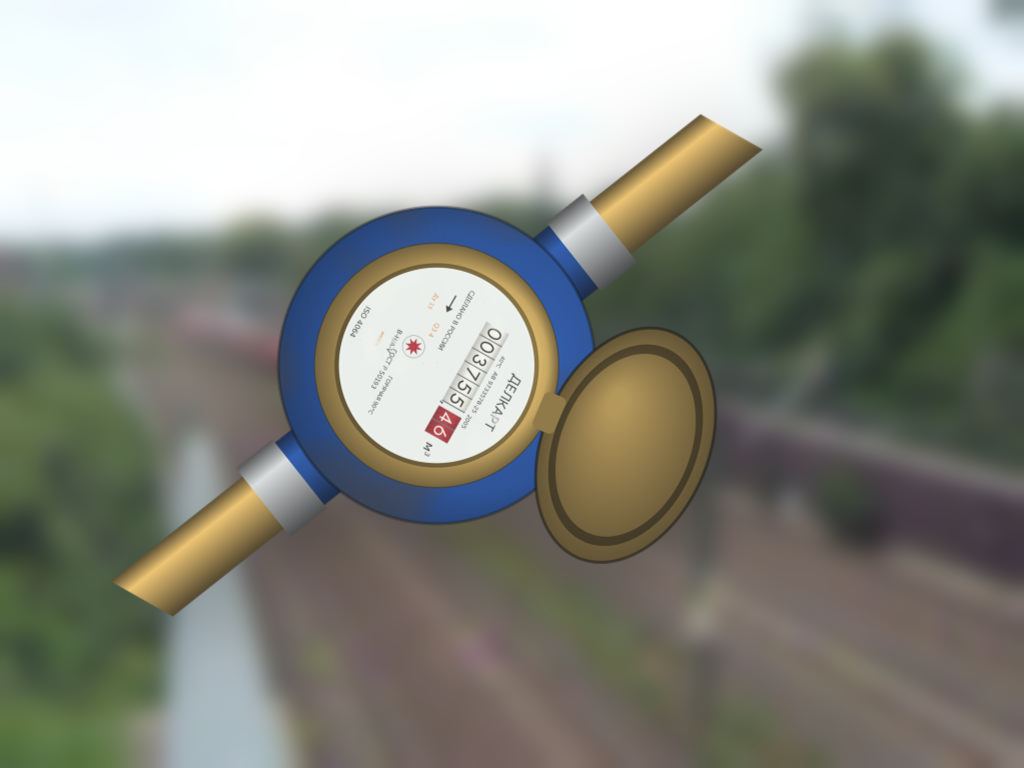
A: 3755.46 m³
